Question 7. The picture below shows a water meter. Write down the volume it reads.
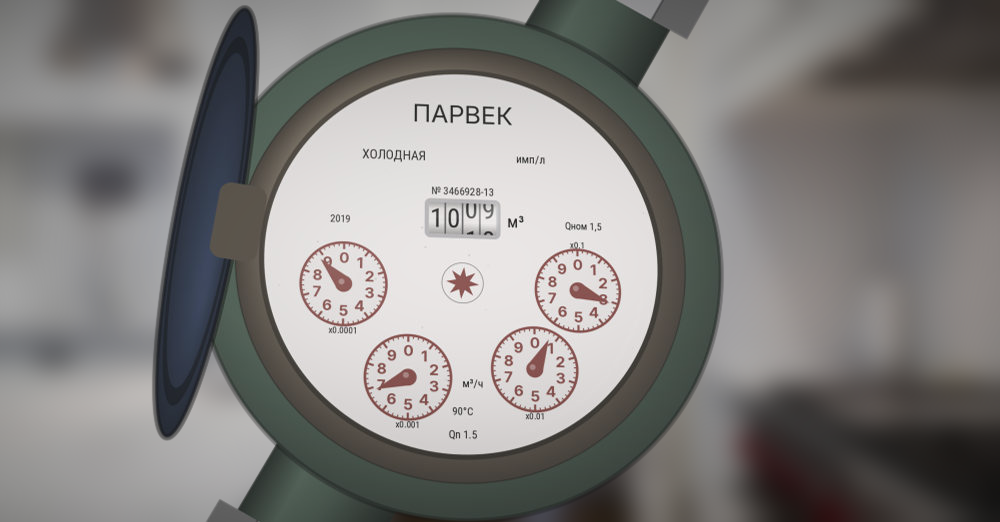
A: 1009.3068 m³
